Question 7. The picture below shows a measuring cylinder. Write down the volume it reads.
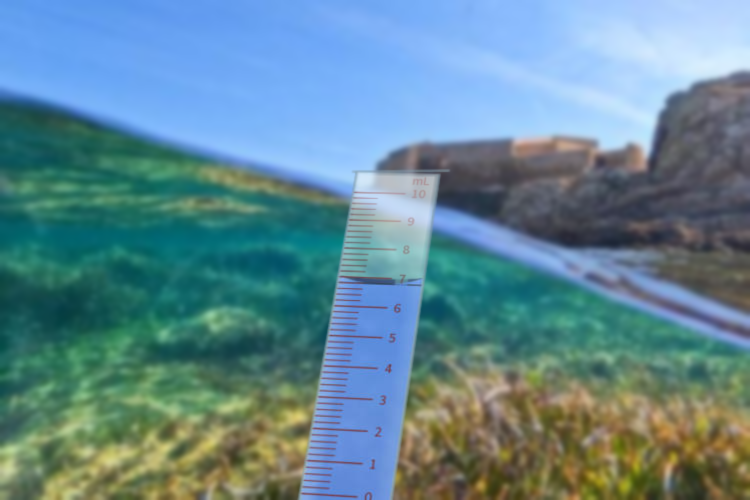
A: 6.8 mL
